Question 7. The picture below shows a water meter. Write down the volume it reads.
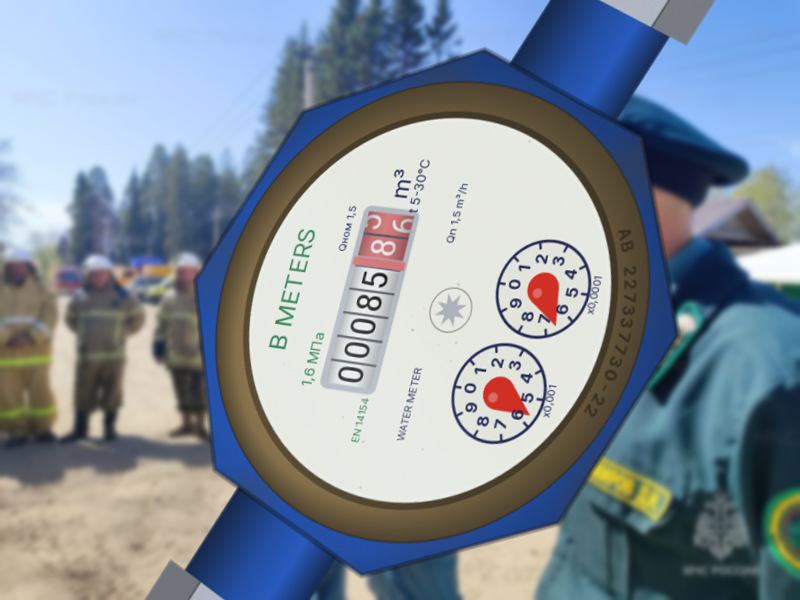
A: 85.8556 m³
